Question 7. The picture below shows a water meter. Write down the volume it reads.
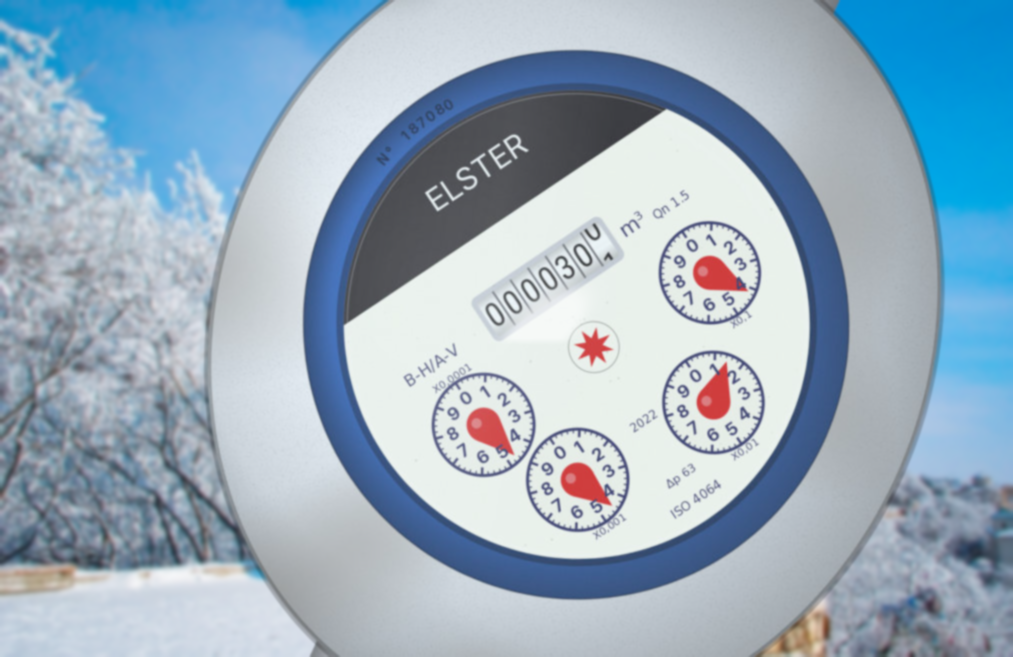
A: 300.4144 m³
